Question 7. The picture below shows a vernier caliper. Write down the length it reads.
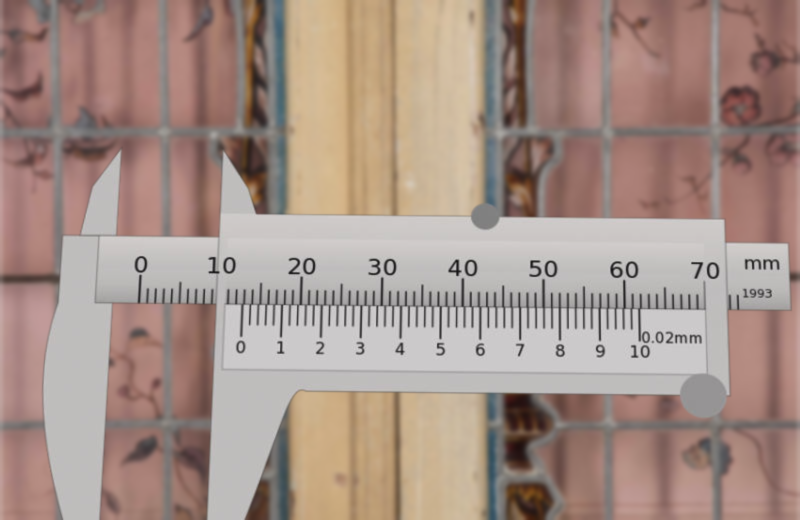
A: 12.8 mm
